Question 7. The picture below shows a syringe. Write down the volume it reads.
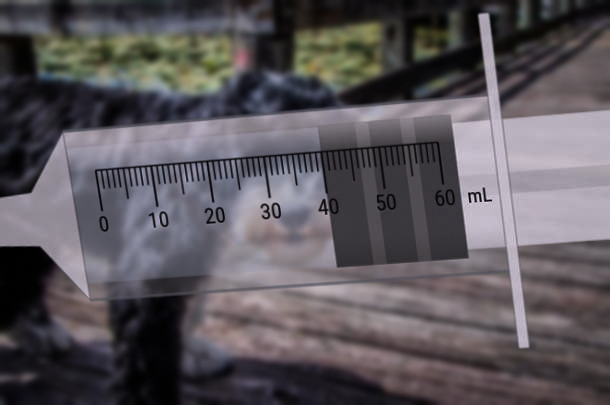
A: 40 mL
